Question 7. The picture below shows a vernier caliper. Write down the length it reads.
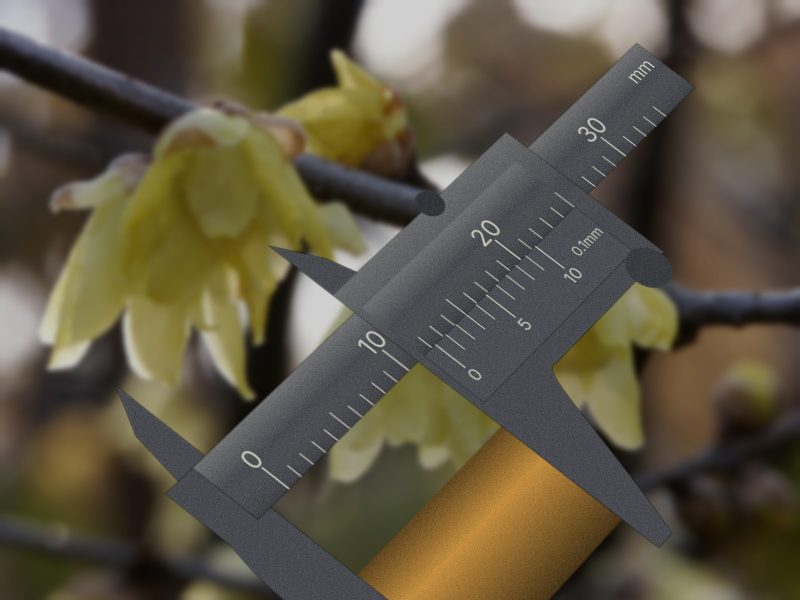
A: 12.3 mm
